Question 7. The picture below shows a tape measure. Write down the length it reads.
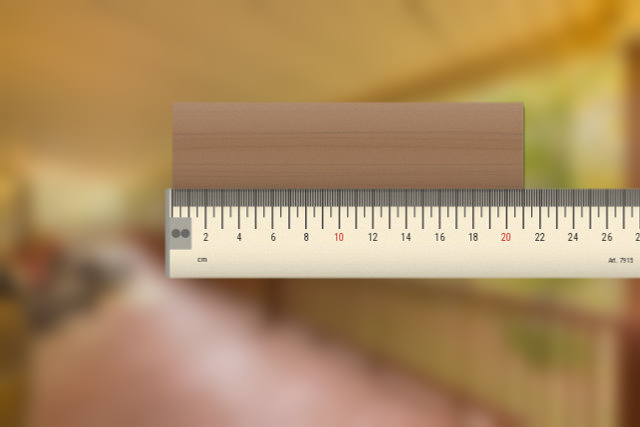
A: 21 cm
